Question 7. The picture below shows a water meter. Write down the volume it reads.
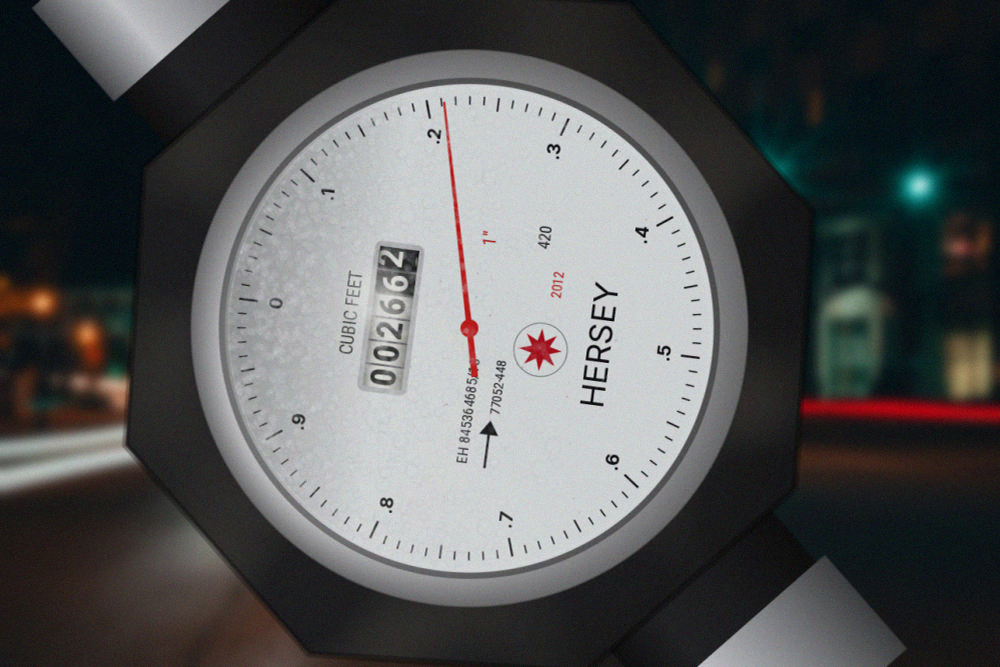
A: 2662.21 ft³
